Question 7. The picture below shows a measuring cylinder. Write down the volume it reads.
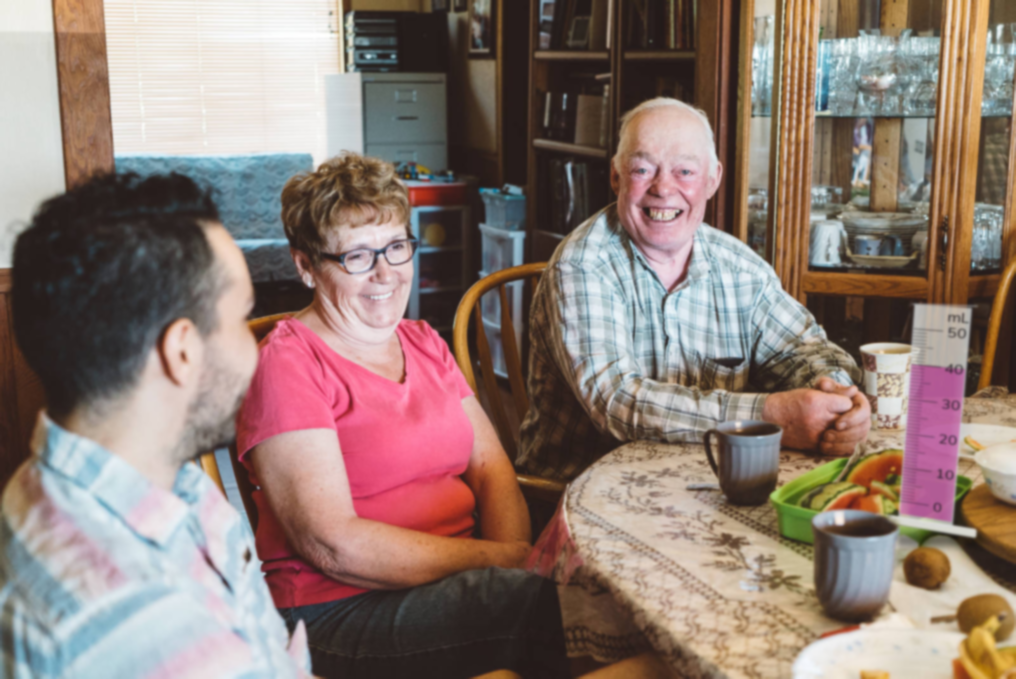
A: 40 mL
